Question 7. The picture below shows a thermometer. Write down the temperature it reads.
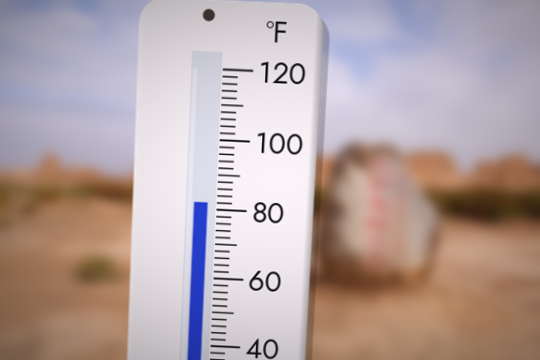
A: 82 °F
